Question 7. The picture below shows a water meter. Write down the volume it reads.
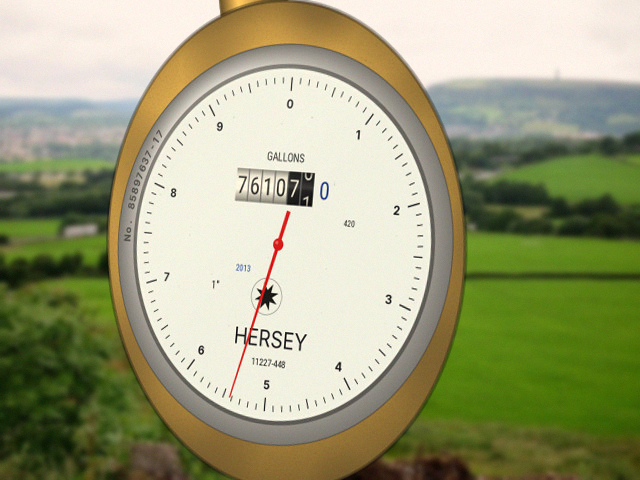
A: 7610705.4 gal
